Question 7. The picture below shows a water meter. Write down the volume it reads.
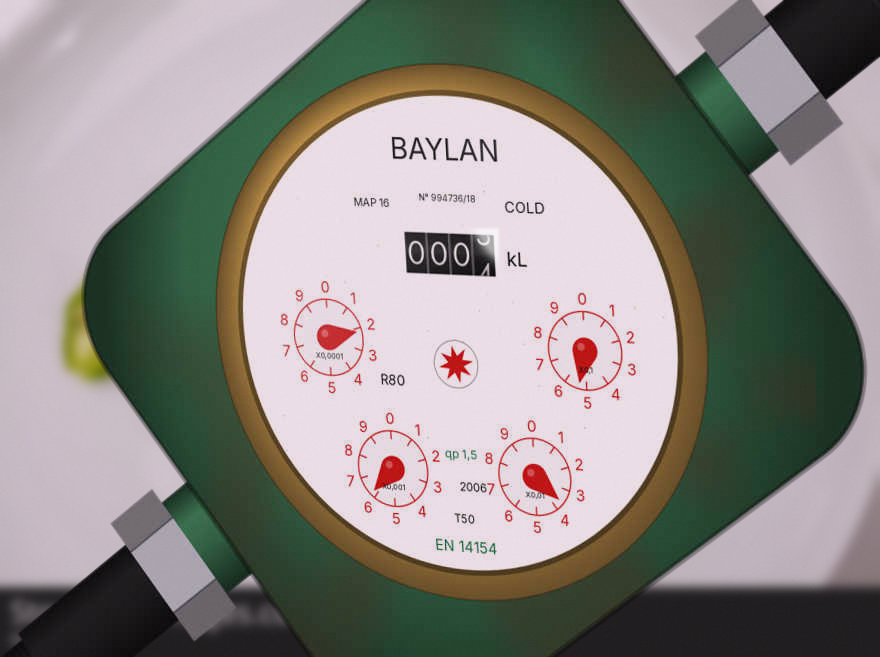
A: 3.5362 kL
